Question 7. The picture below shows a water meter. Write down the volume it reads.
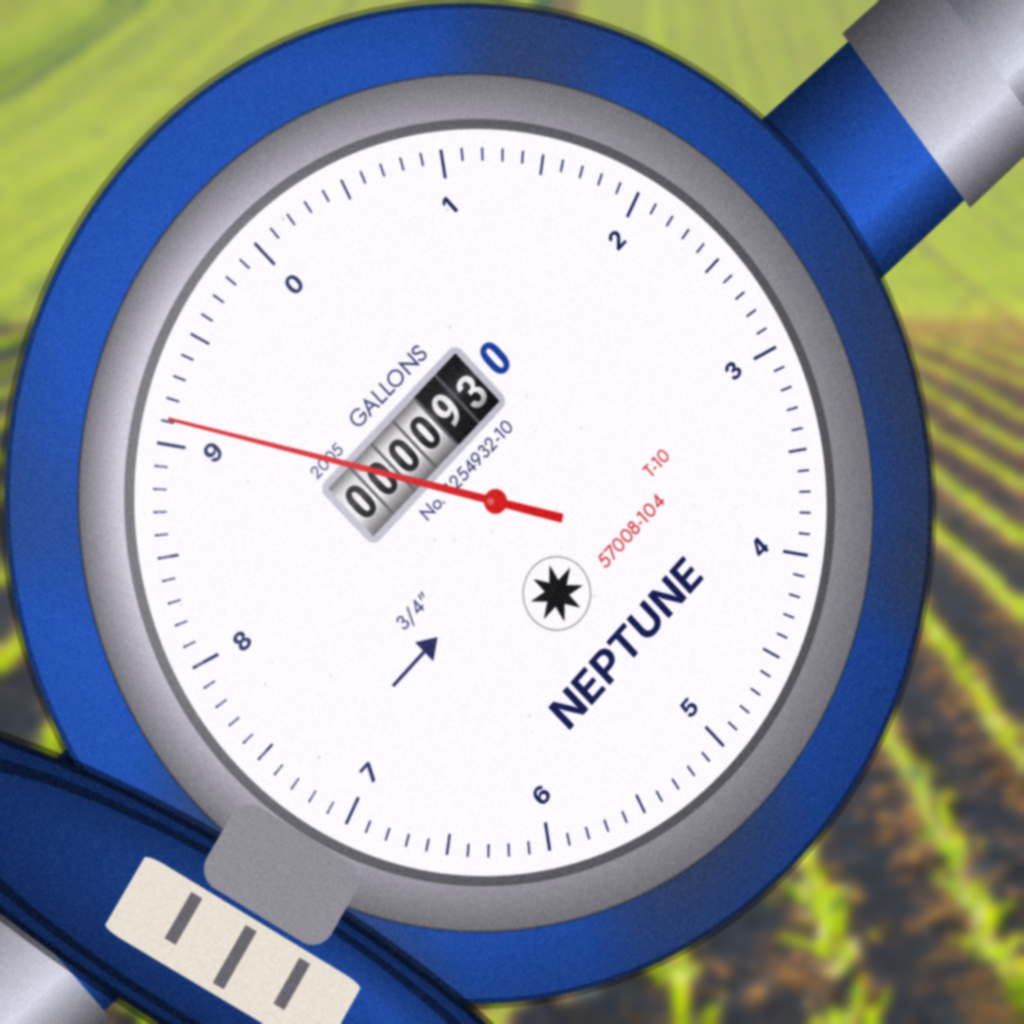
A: 929.1 gal
